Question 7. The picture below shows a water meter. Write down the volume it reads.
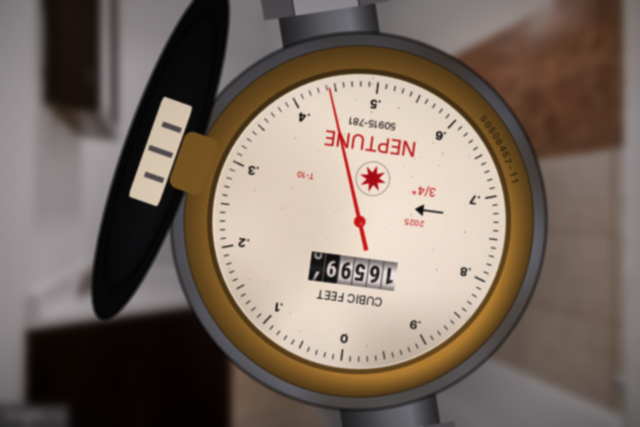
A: 165997.44 ft³
